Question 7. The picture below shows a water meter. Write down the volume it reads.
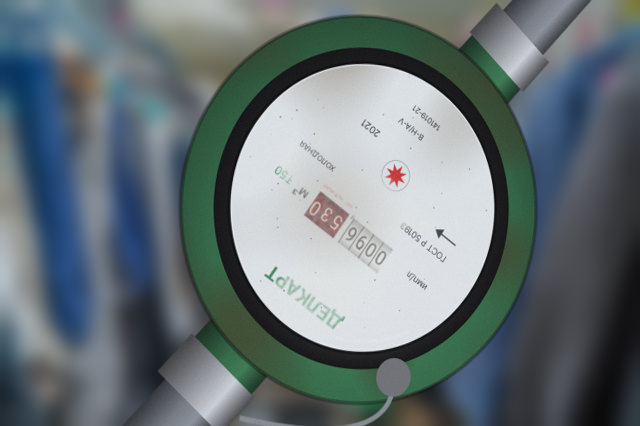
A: 96.530 m³
